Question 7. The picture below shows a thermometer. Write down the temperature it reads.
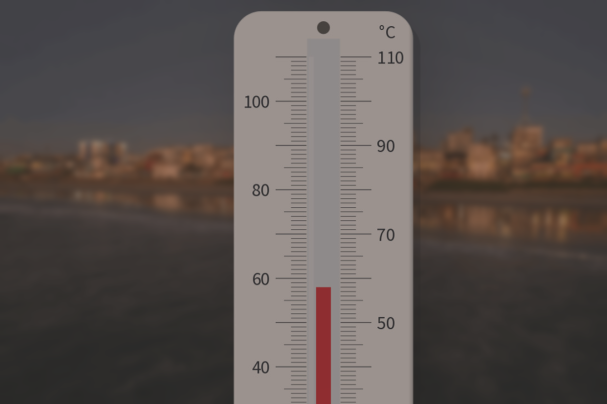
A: 58 °C
